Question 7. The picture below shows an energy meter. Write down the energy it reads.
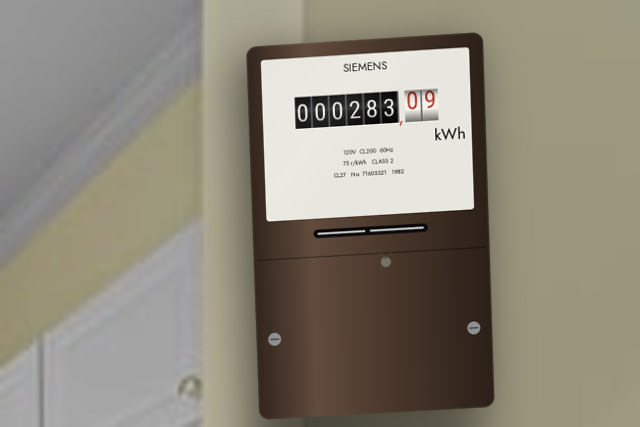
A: 283.09 kWh
